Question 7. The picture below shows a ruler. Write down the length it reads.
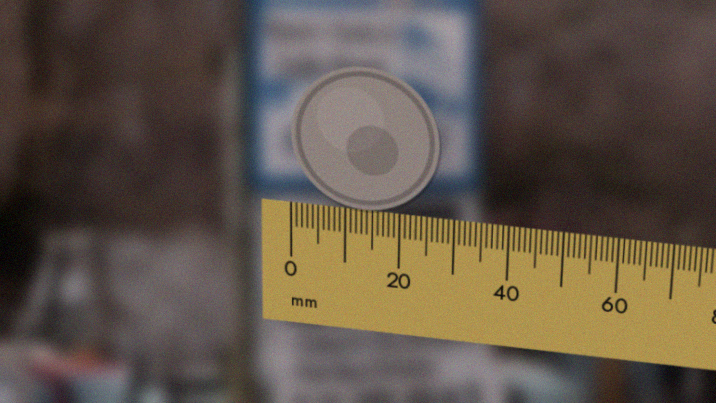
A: 27 mm
